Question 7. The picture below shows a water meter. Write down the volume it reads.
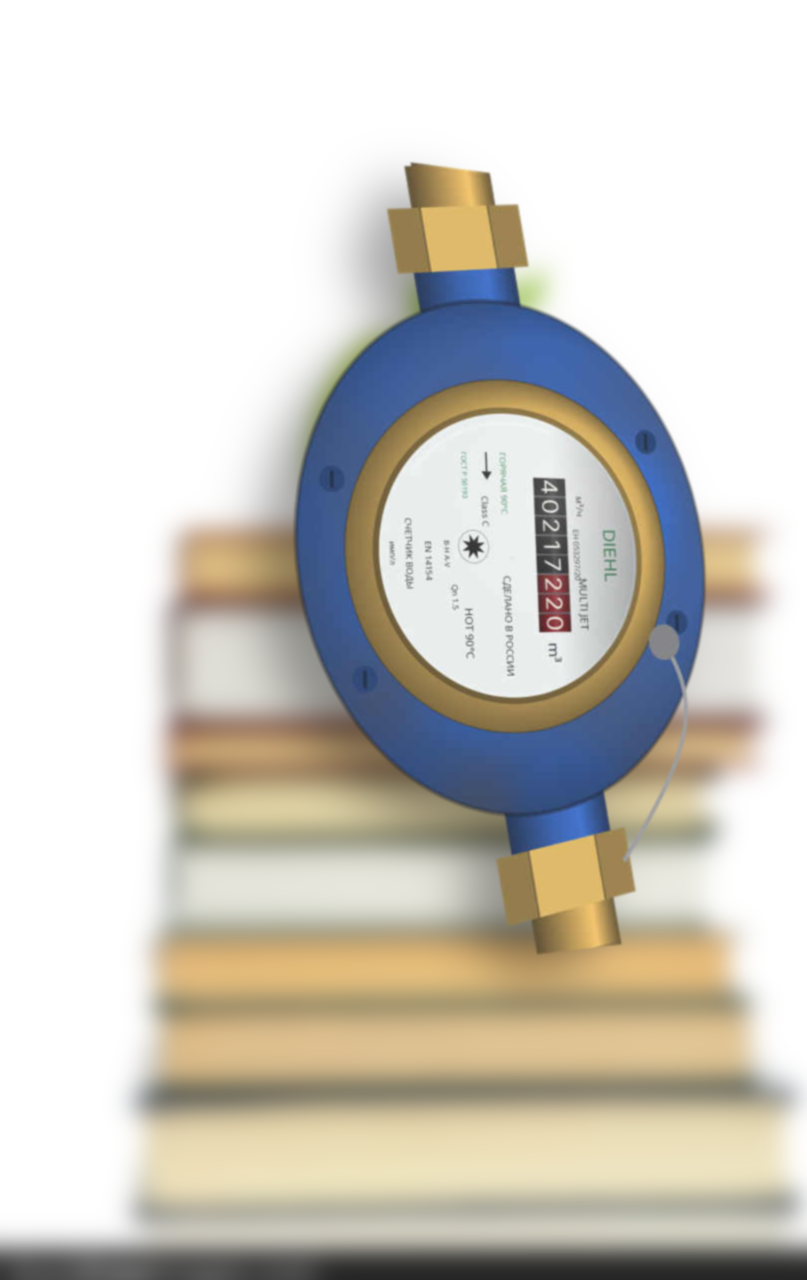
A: 40217.220 m³
